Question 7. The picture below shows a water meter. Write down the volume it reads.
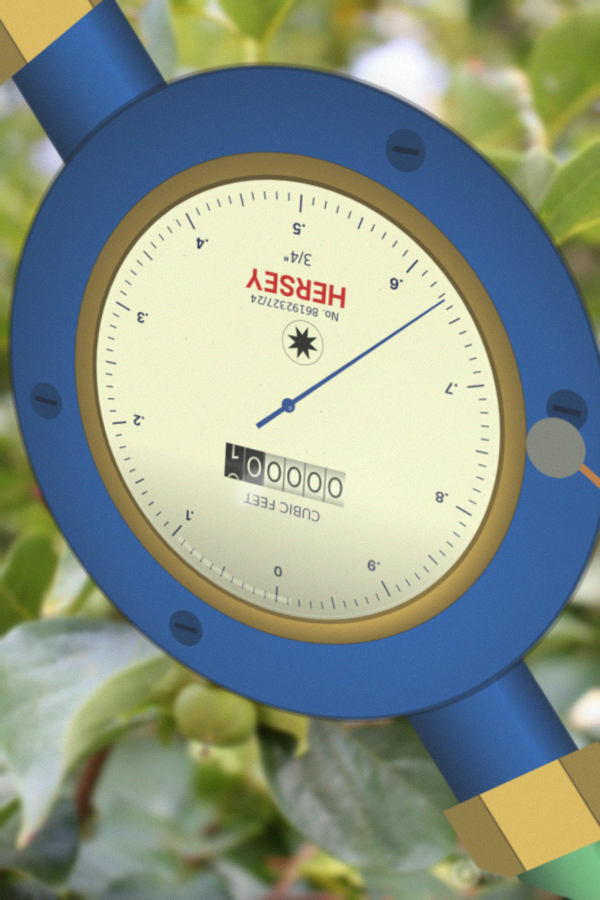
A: 0.63 ft³
